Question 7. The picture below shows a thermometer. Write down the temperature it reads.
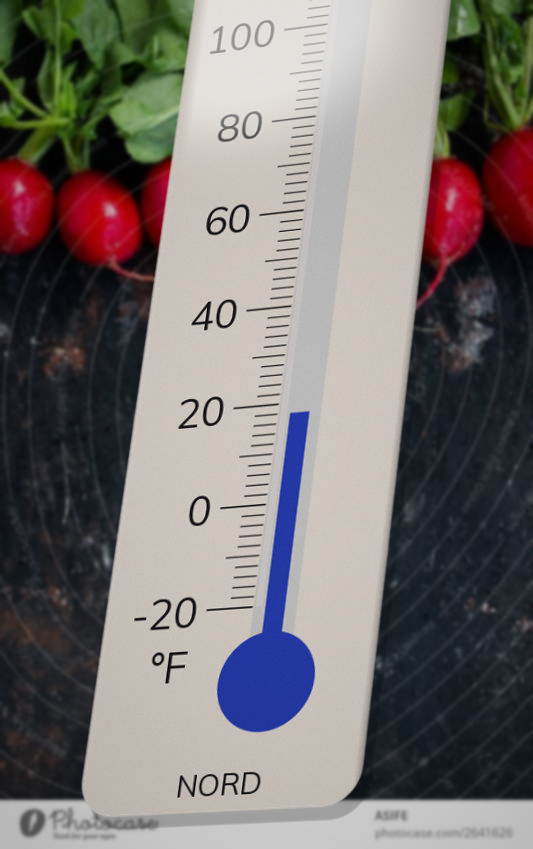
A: 18 °F
